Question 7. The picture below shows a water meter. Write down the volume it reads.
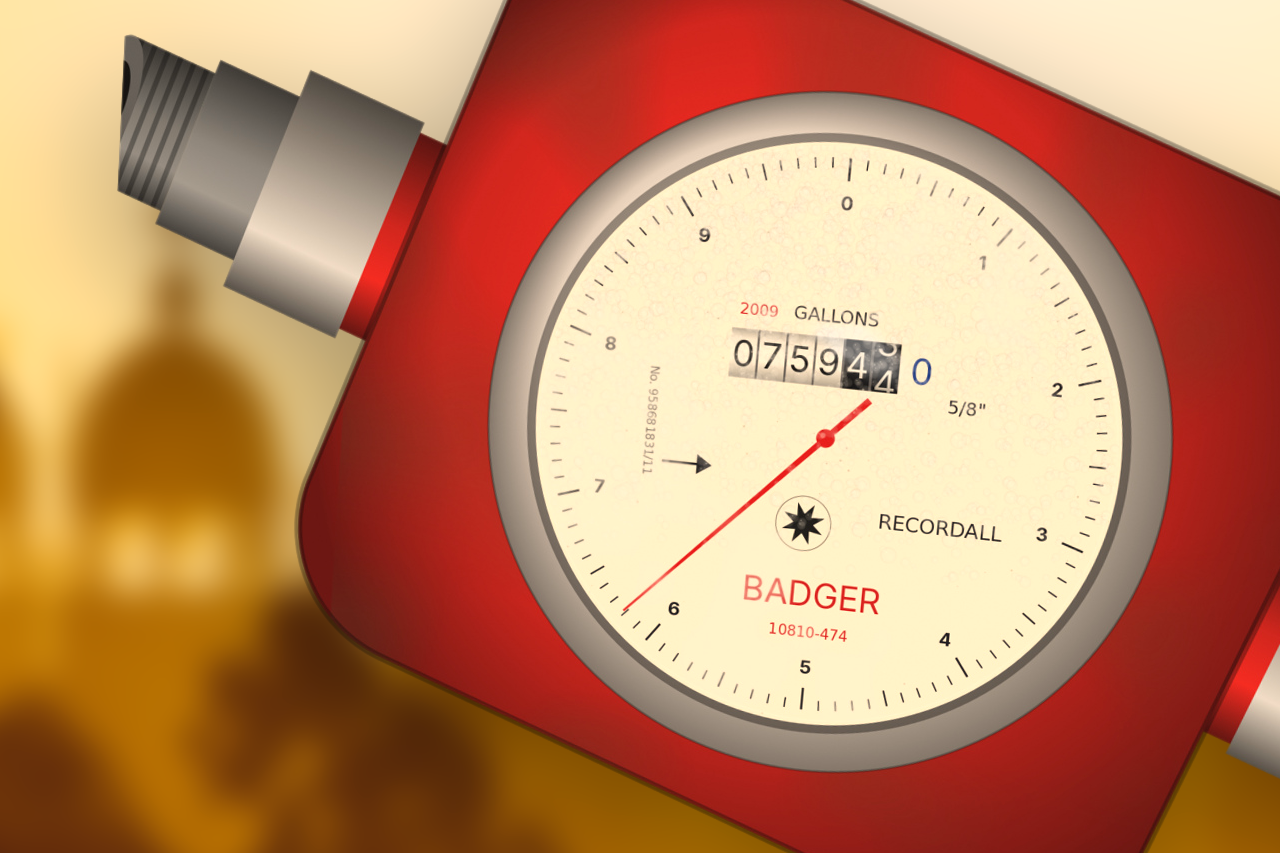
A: 759436.2 gal
